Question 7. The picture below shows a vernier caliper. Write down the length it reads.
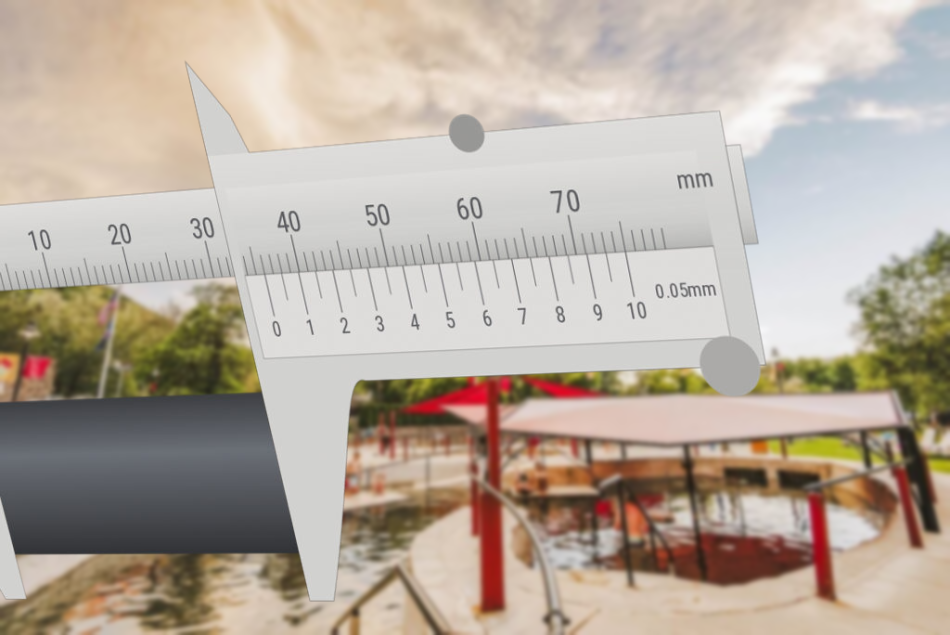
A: 36.0 mm
